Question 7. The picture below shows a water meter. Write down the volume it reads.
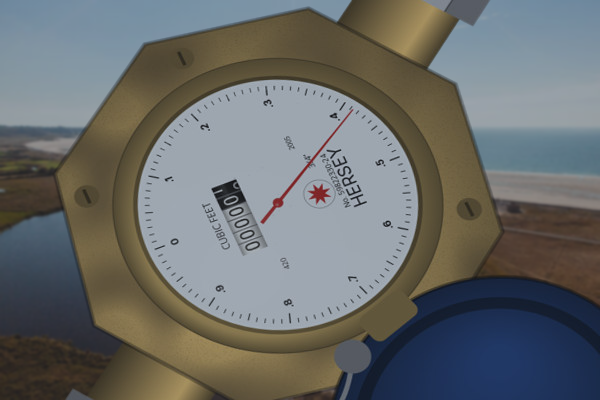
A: 1.41 ft³
